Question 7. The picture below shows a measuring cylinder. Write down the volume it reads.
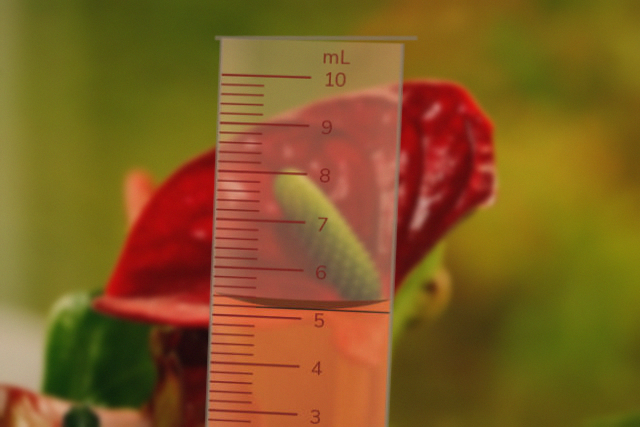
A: 5.2 mL
